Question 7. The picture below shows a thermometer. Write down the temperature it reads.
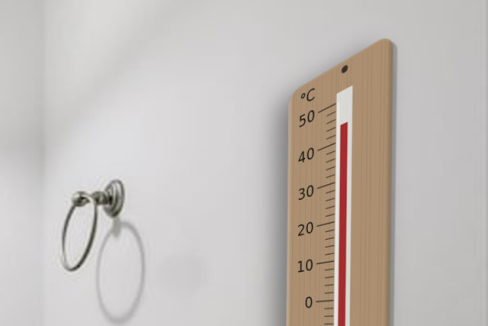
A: 44 °C
